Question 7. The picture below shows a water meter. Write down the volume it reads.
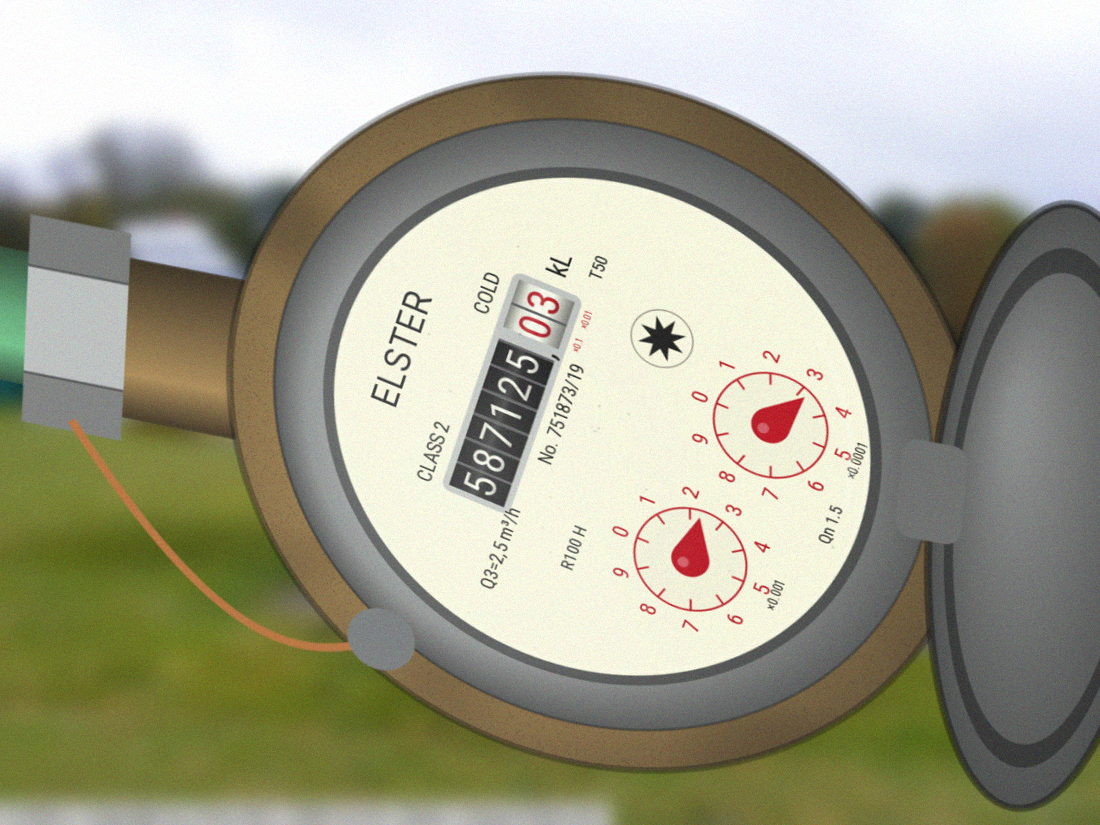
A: 587125.0323 kL
